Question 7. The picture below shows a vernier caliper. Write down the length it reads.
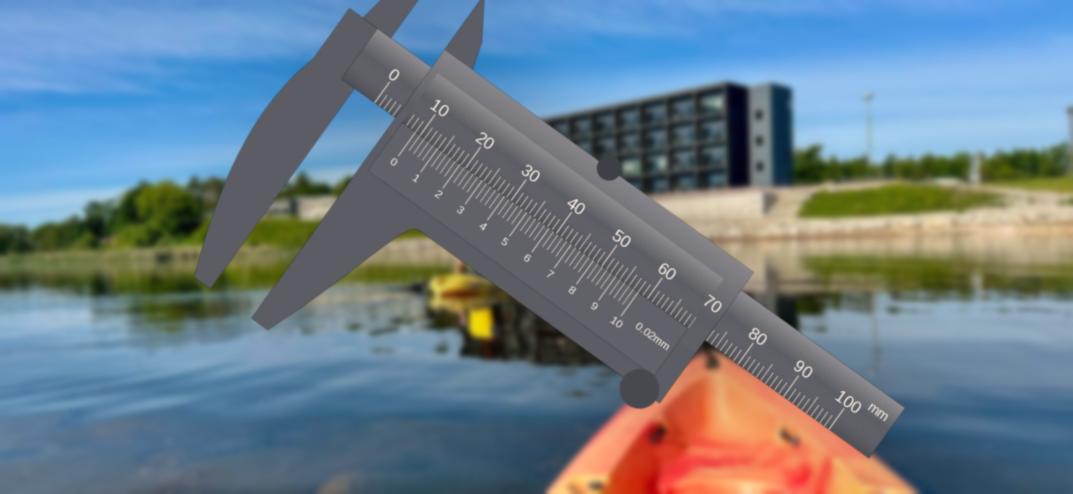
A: 9.0 mm
